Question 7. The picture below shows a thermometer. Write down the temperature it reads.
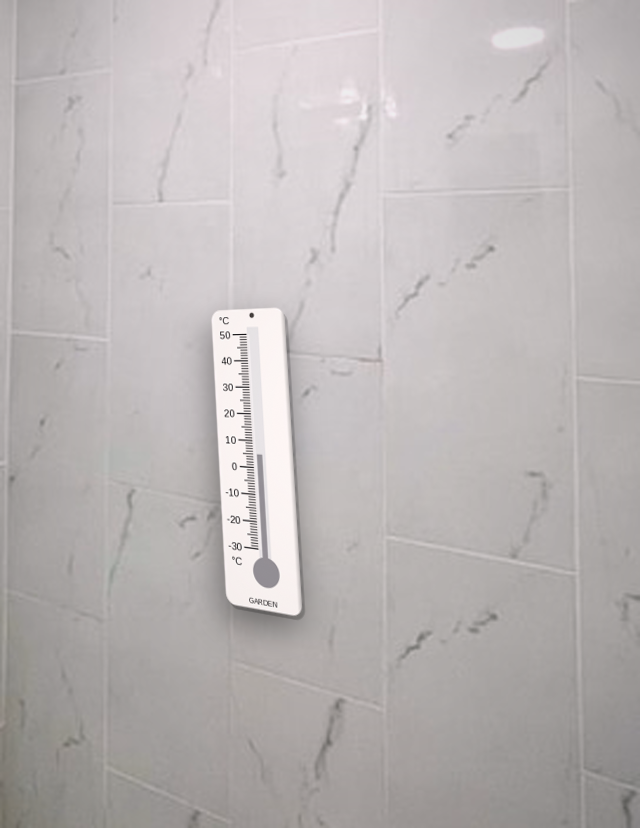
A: 5 °C
